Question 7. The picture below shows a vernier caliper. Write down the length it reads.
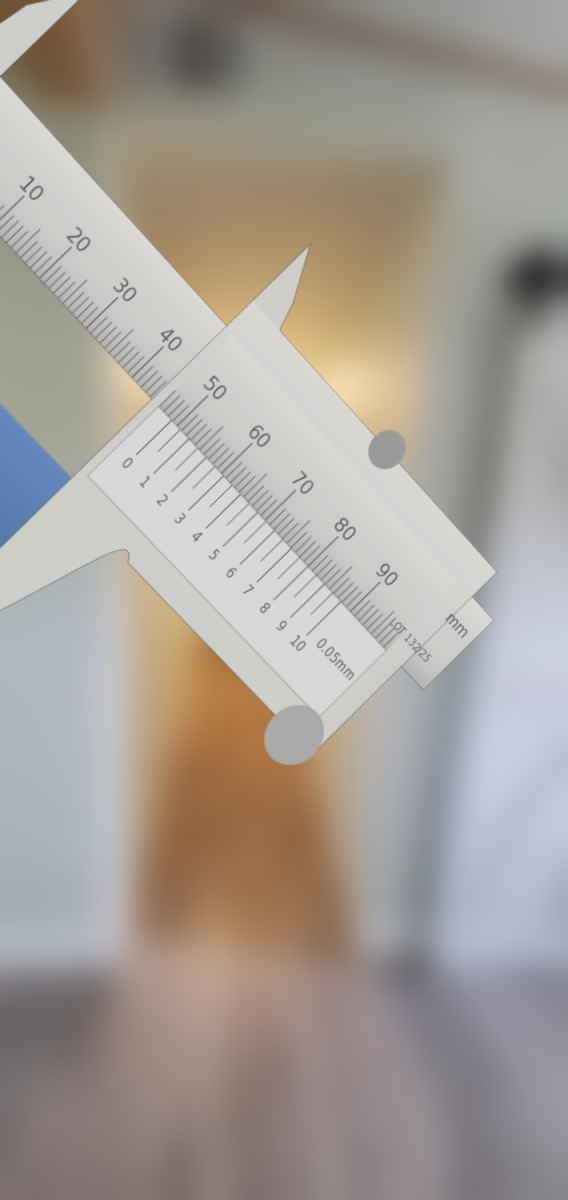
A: 48.8 mm
